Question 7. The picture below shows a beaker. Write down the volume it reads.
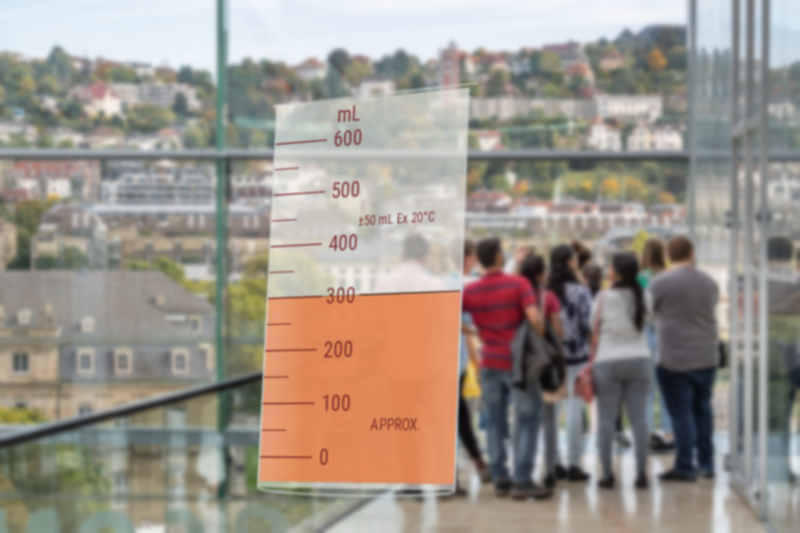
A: 300 mL
